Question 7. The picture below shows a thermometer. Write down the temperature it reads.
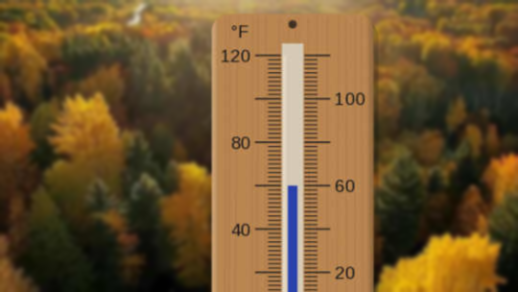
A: 60 °F
